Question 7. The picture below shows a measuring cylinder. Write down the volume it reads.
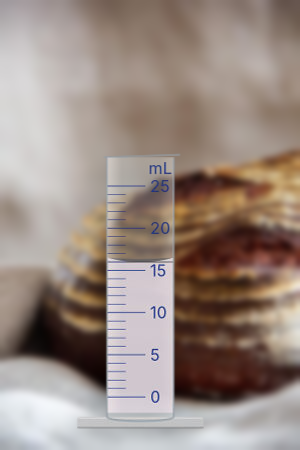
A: 16 mL
